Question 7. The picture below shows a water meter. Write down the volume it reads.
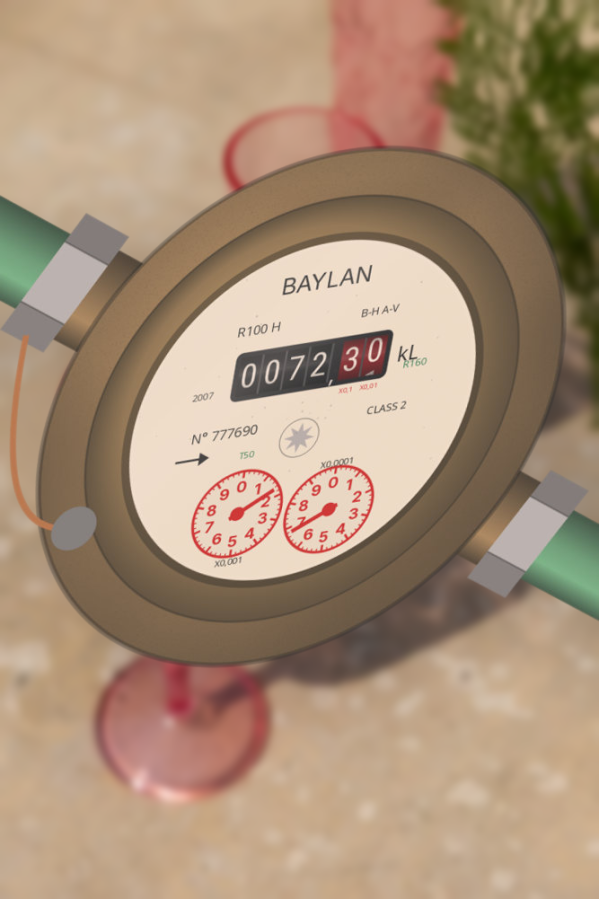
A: 72.3016 kL
